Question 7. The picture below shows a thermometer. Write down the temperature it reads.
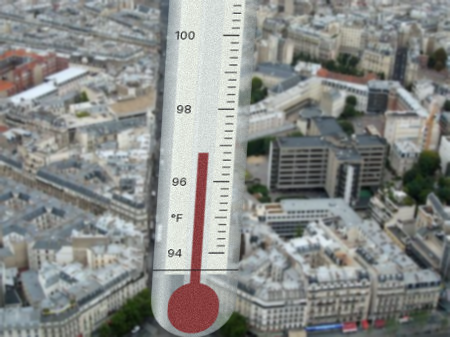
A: 96.8 °F
